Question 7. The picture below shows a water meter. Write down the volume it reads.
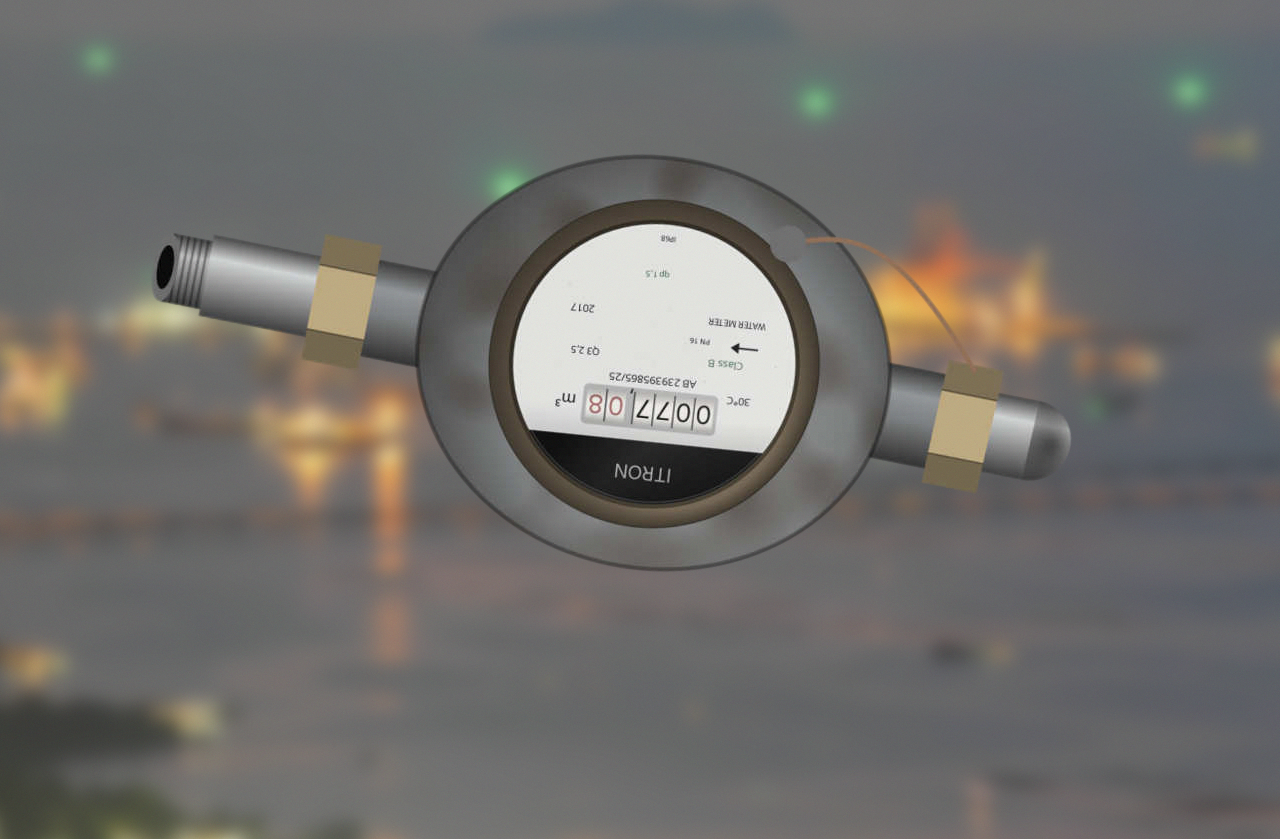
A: 77.08 m³
